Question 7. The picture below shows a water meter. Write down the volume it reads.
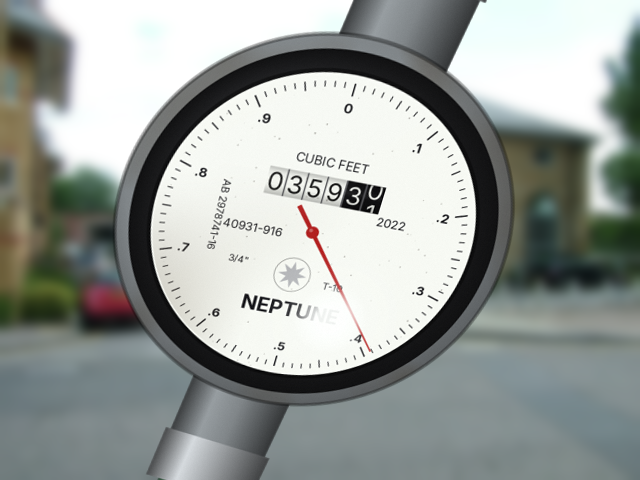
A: 35930.39 ft³
